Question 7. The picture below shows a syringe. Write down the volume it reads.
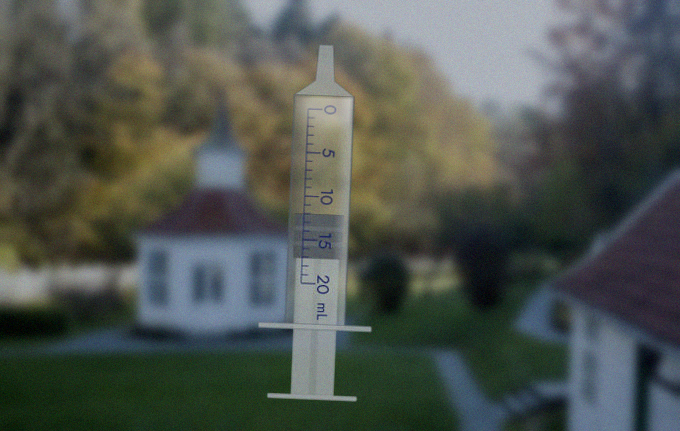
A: 12 mL
